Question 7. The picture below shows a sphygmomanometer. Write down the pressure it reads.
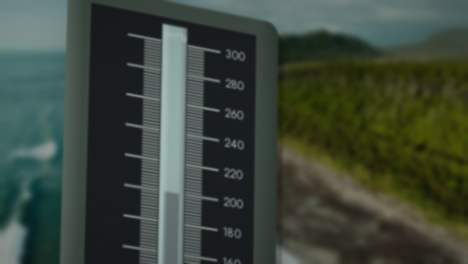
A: 200 mmHg
